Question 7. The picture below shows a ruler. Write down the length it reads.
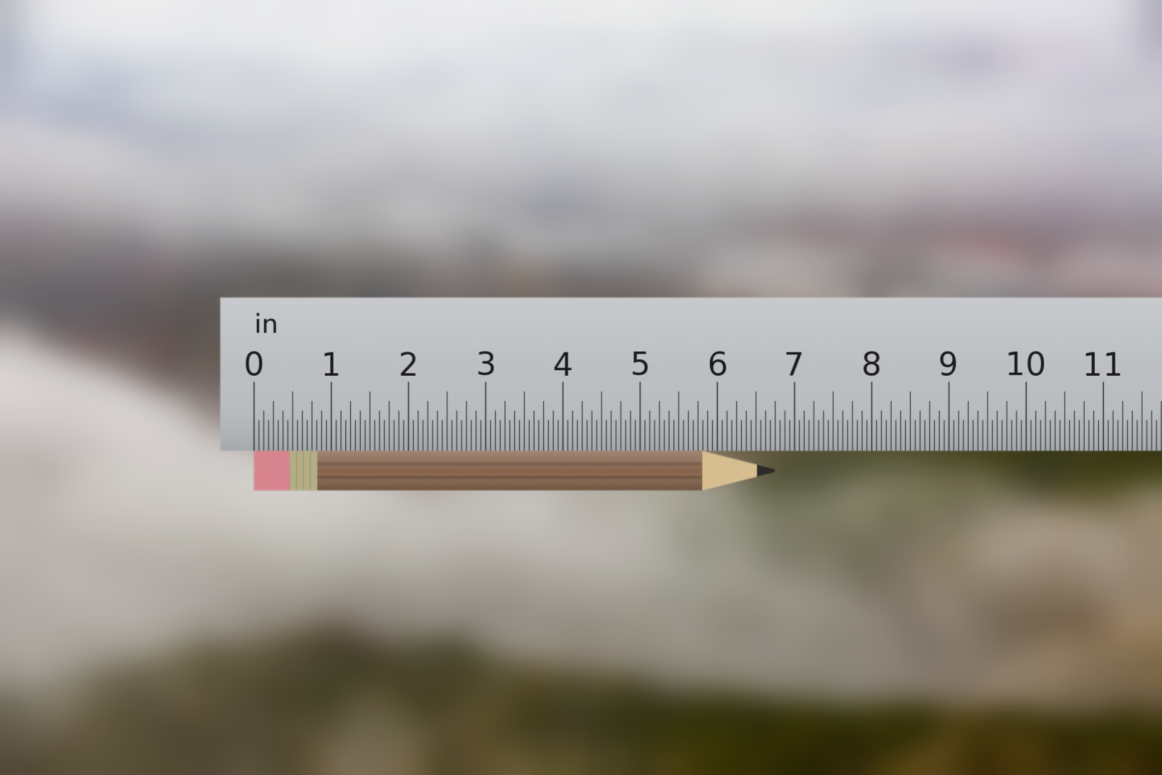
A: 6.75 in
